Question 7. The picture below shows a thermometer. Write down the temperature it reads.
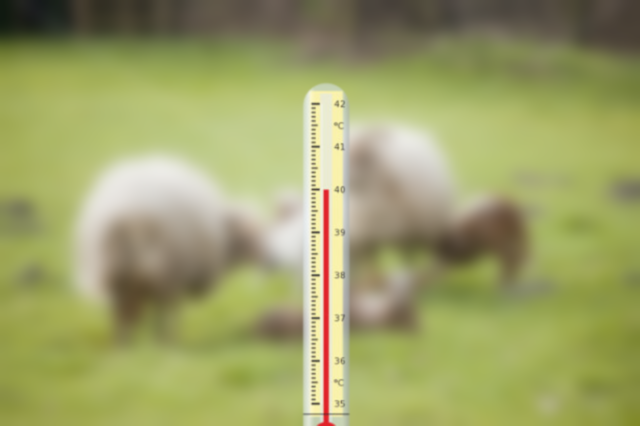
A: 40 °C
